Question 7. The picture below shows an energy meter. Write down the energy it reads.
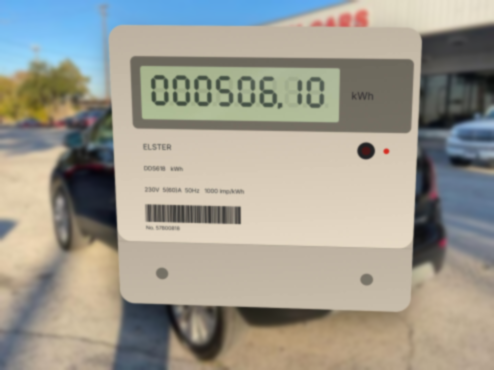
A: 506.10 kWh
